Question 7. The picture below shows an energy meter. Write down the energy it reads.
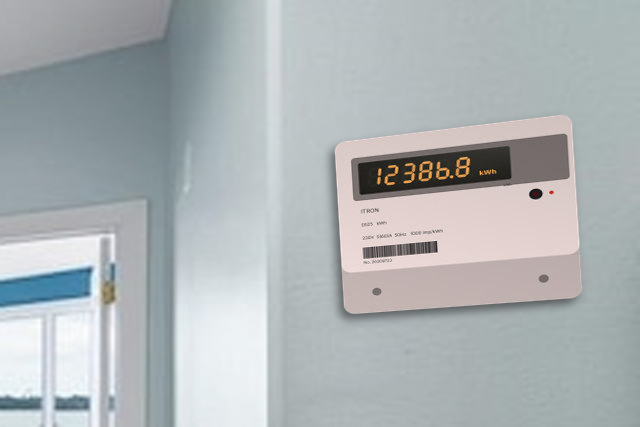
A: 12386.8 kWh
